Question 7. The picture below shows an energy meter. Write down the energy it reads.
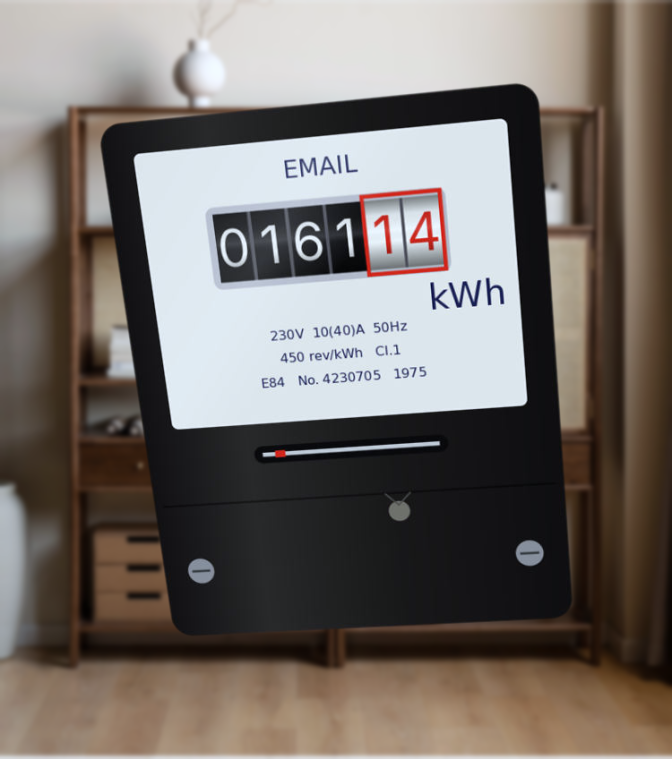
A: 161.14 kWh
